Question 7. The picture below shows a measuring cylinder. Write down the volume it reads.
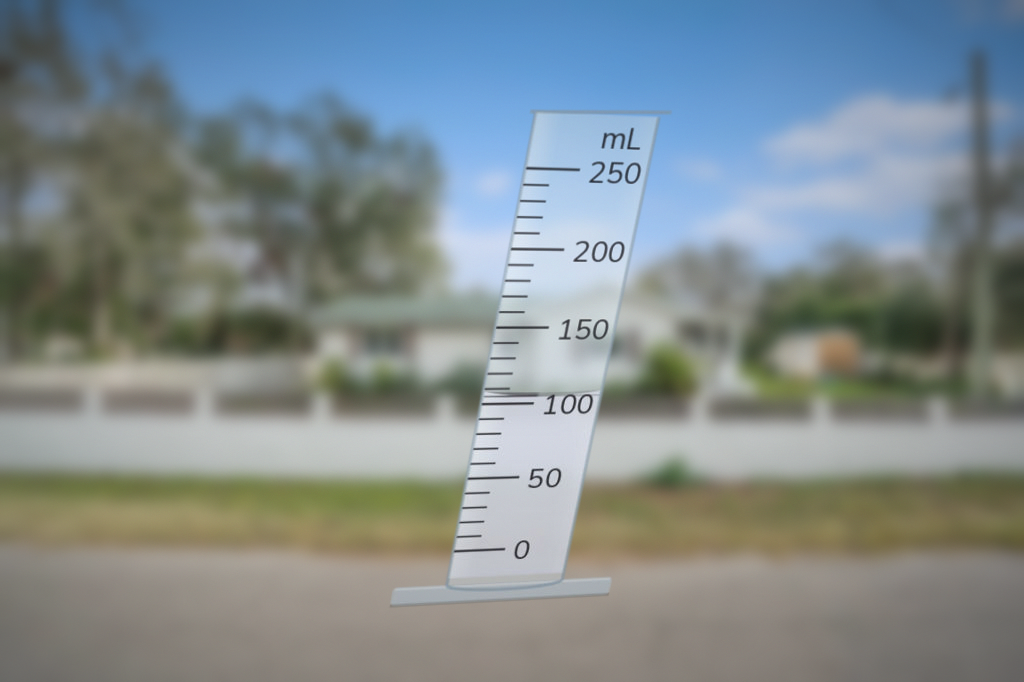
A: 105 mL
